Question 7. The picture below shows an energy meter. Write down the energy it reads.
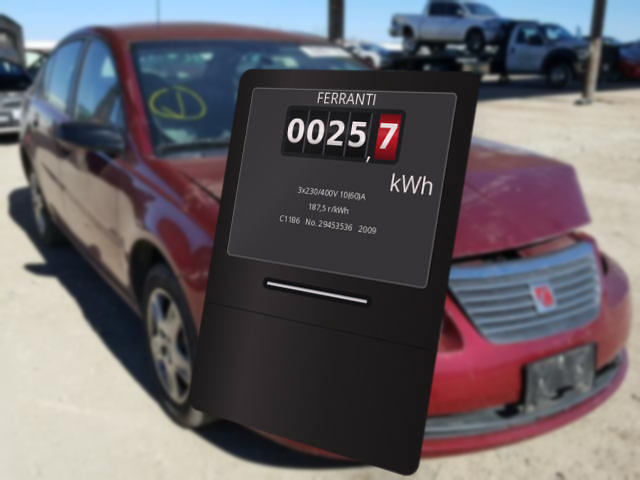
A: 25.7 kWh
